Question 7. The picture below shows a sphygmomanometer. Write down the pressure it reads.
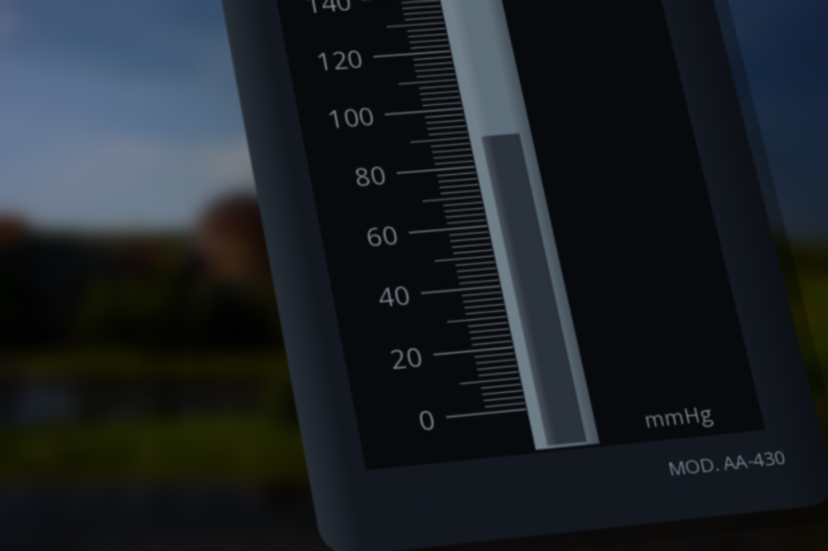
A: 90 mmHg
